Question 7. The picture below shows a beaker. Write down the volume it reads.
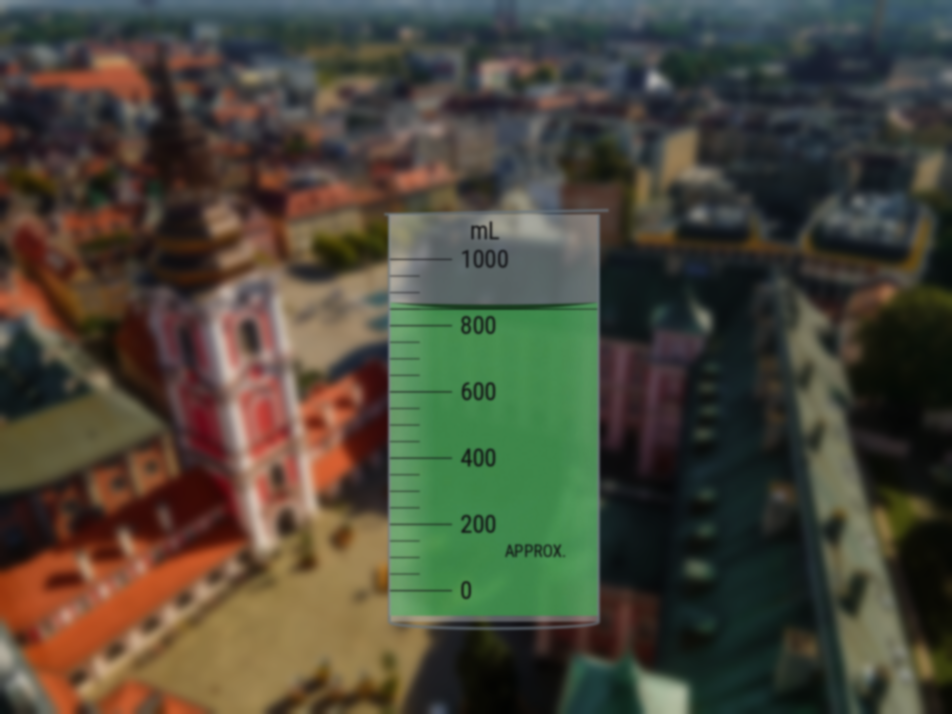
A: 850 mL
